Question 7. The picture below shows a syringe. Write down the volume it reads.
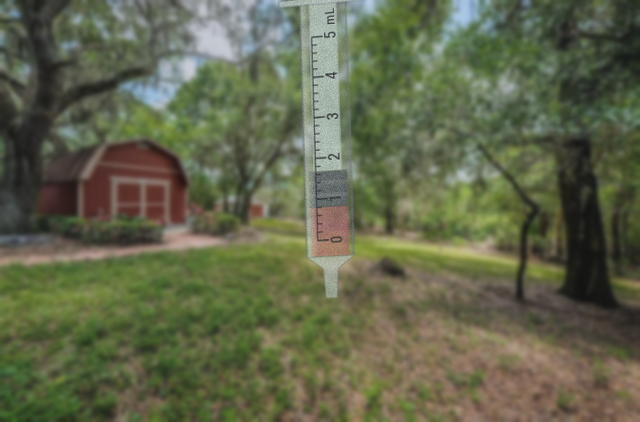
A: 0.8 mL
